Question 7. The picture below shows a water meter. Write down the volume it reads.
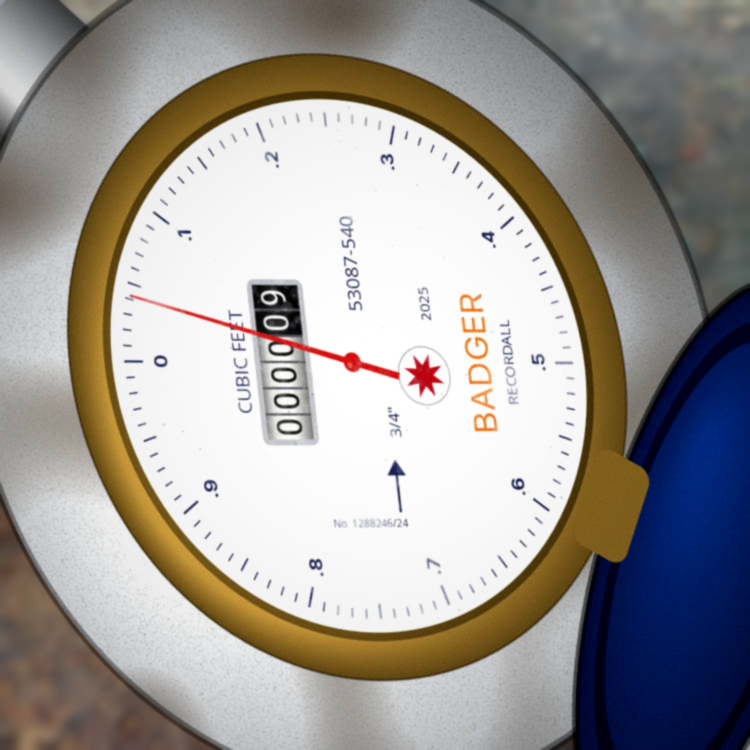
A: 9.04 ft³
